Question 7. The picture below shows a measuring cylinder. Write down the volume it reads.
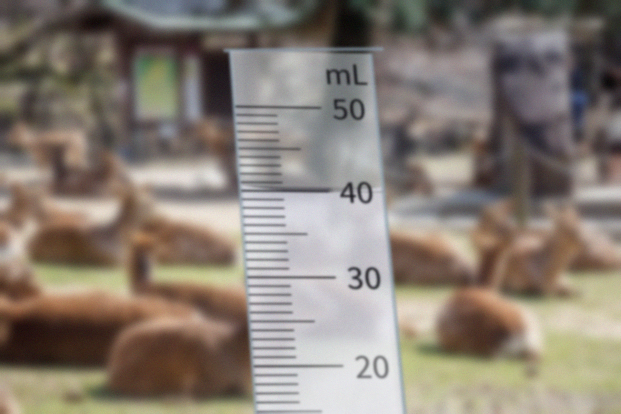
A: 40 mL
